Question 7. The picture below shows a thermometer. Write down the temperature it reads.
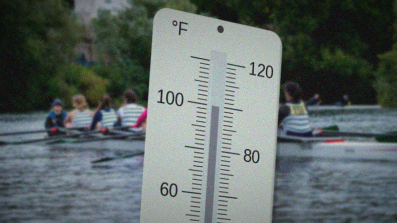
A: 100 °F
